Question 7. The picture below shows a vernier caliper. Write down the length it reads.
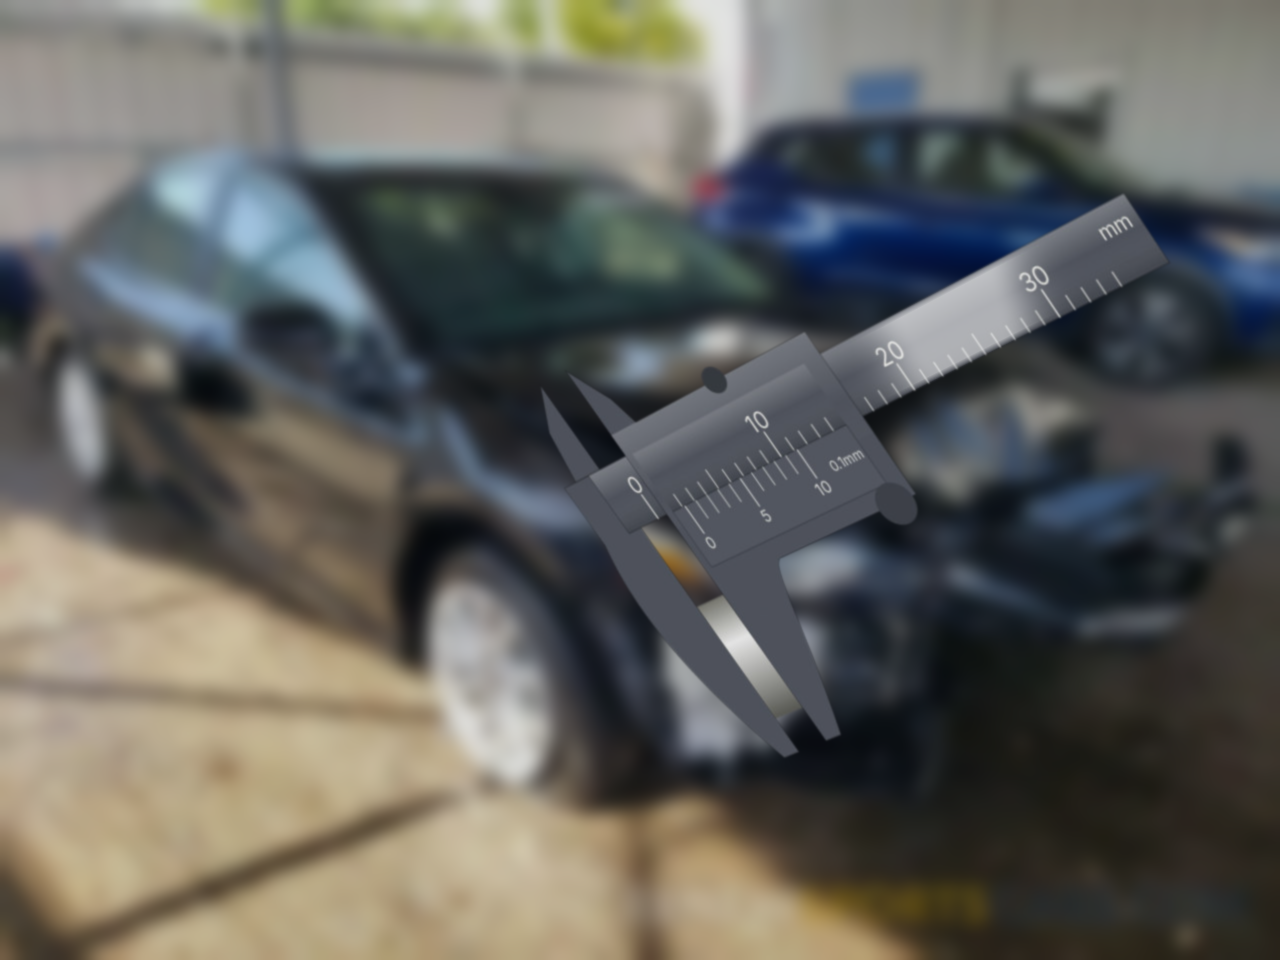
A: 2.2 mm
